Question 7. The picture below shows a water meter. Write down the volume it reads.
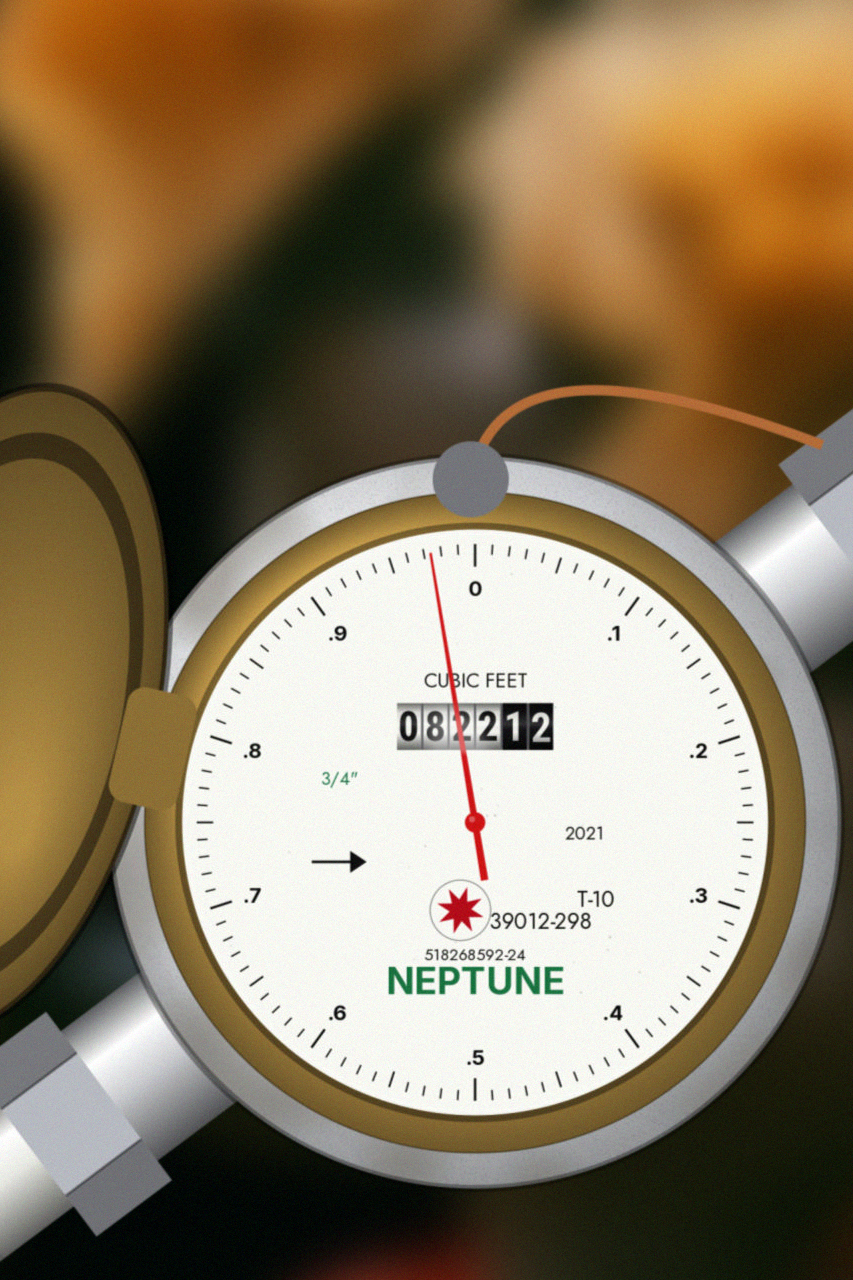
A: 82211.97 ft³
